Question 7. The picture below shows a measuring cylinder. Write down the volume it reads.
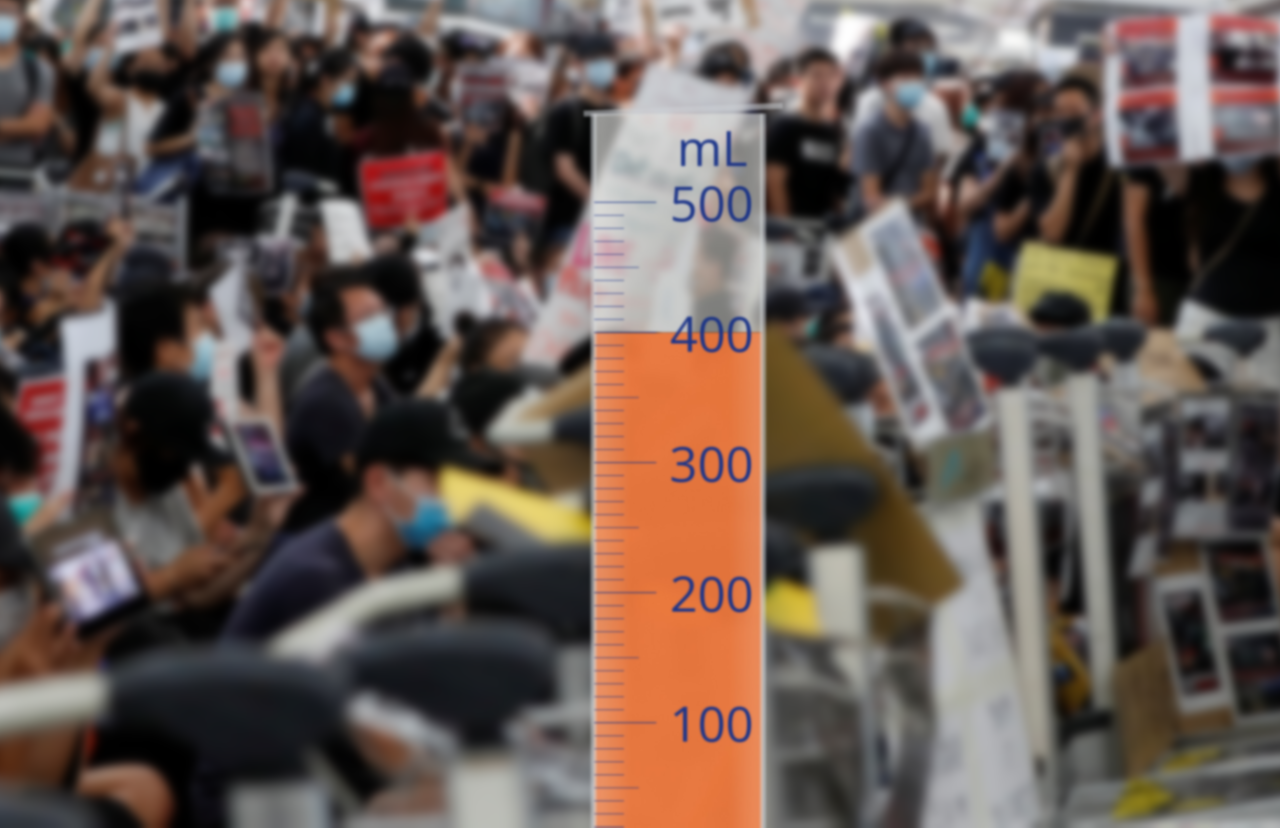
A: 400 mL
